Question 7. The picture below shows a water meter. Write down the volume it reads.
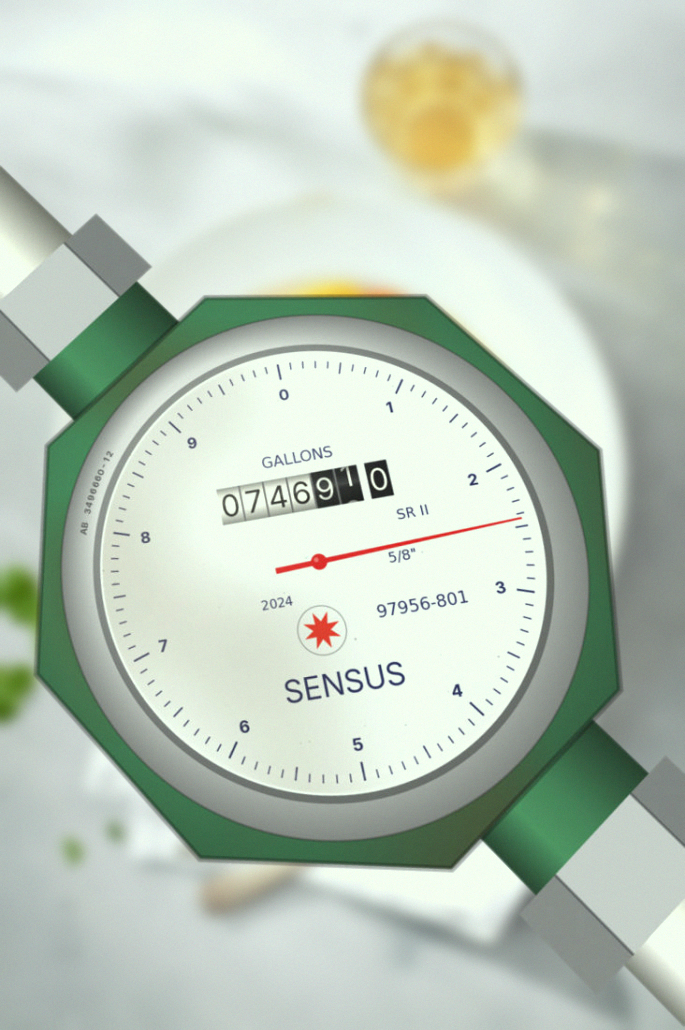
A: 746912.4 gal
